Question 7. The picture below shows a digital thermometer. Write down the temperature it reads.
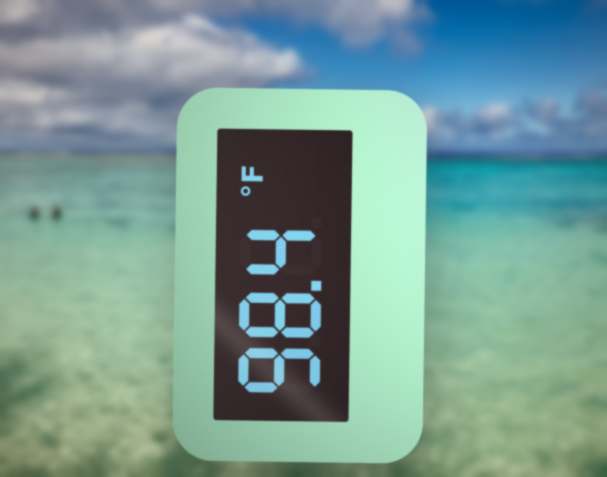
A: 98.4 °F
